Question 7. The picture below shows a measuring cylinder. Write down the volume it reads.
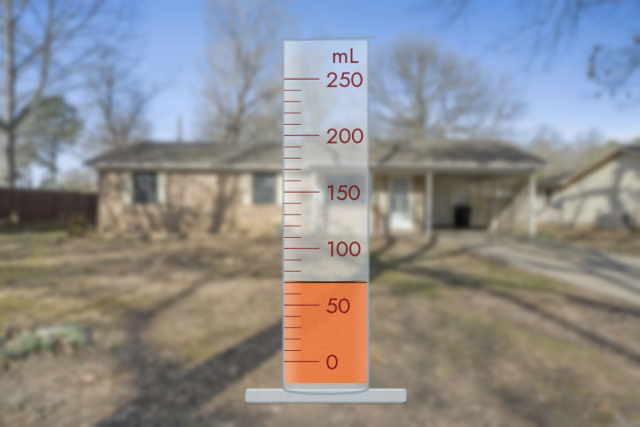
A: 70 mL
